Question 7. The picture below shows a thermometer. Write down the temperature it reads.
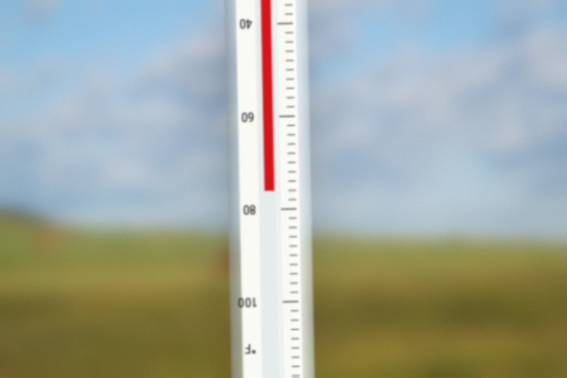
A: 76 °F
